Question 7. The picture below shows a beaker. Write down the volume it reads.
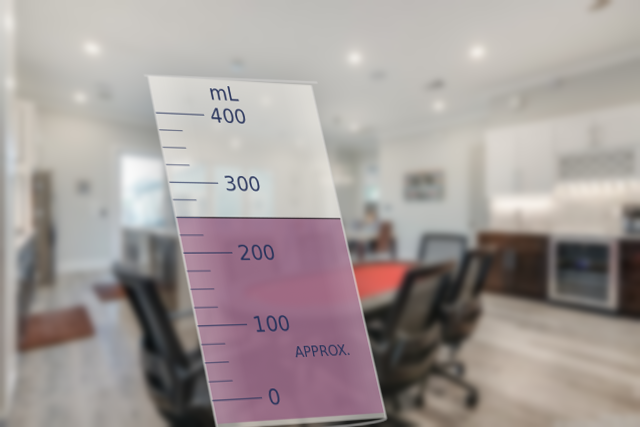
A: 250 mL
